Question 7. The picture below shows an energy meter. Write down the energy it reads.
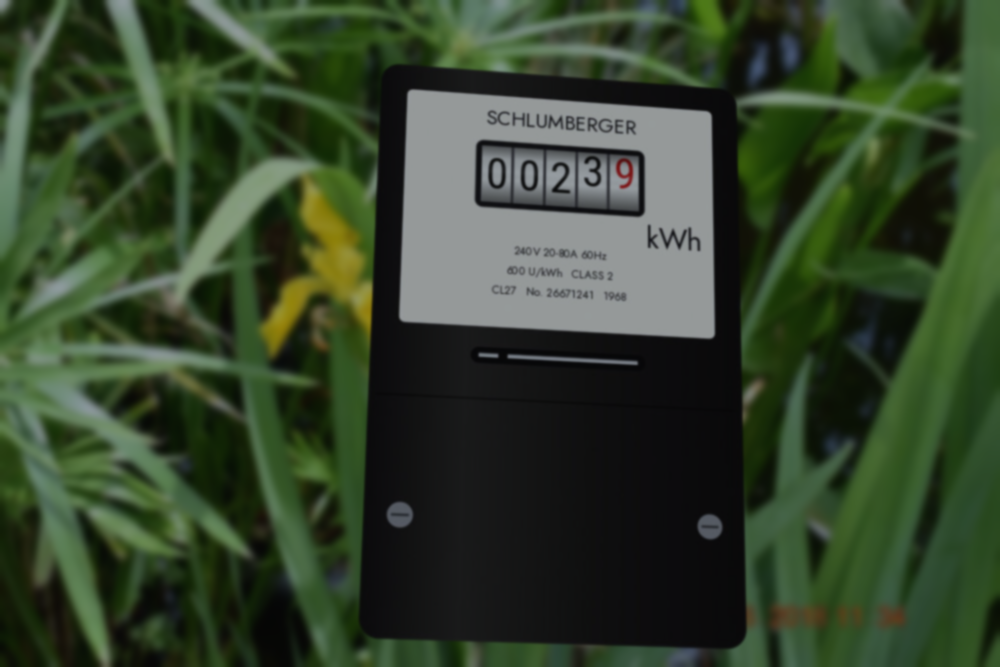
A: 23.9 kWh
